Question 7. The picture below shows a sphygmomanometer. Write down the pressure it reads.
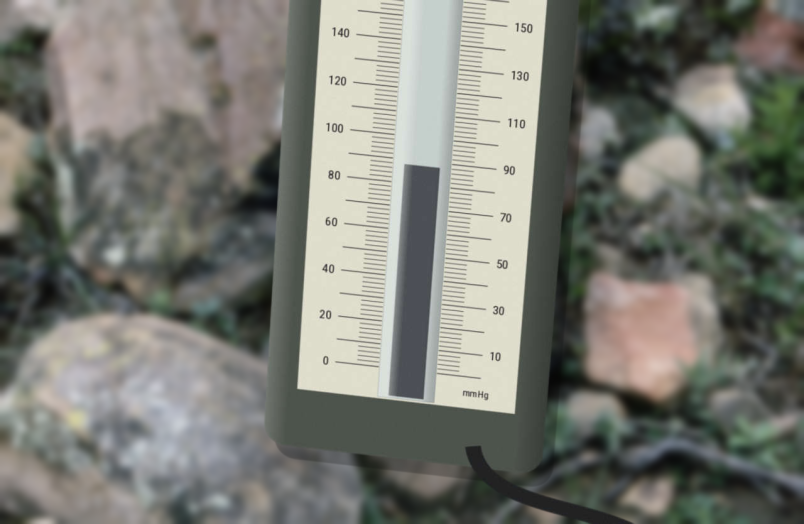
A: 88 mmHg
